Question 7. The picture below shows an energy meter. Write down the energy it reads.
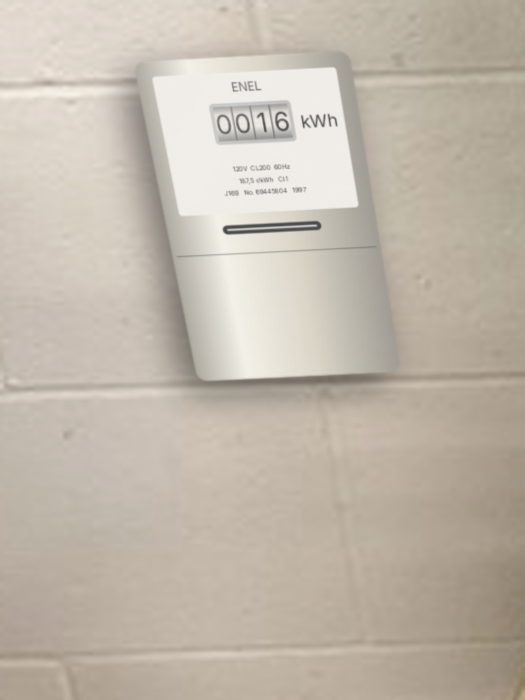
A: 16 kWh
